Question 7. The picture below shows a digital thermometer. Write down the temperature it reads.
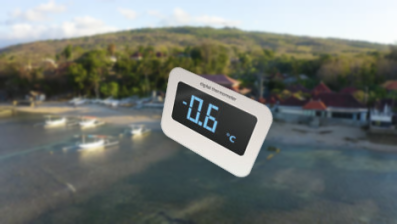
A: -0.6 °C
